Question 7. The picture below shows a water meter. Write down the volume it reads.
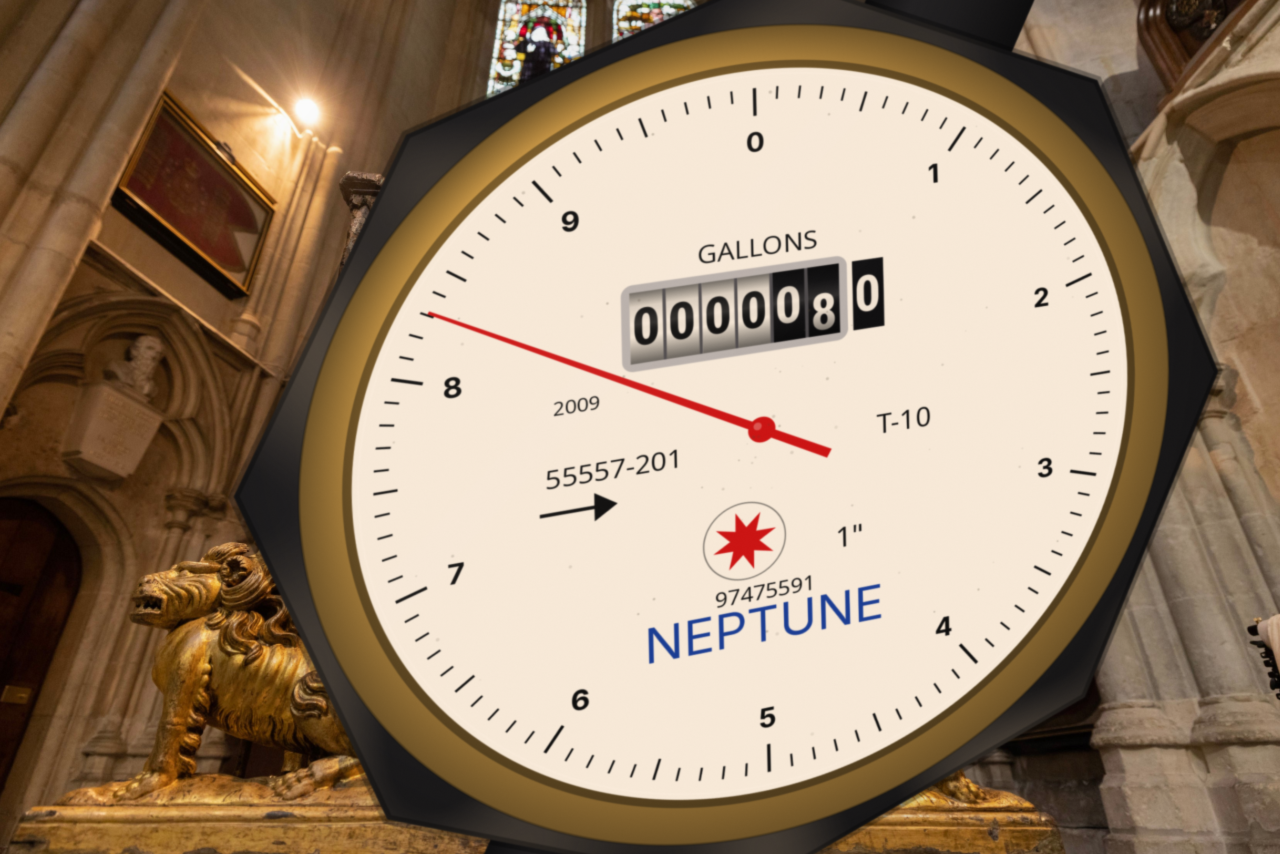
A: 78.3 gal
